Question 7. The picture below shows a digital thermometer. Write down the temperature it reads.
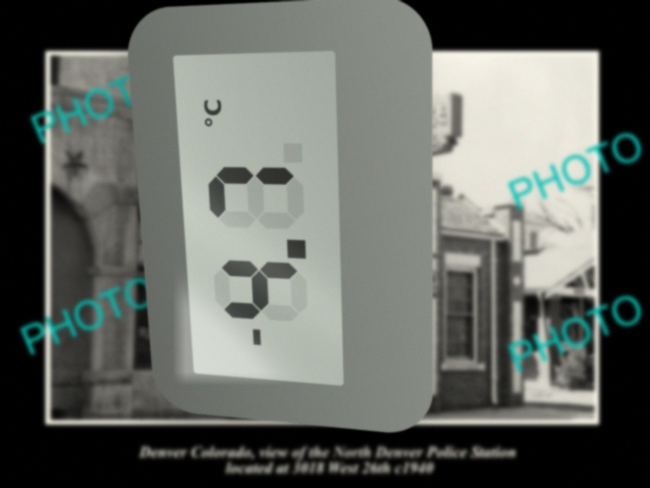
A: -4.7 °C
